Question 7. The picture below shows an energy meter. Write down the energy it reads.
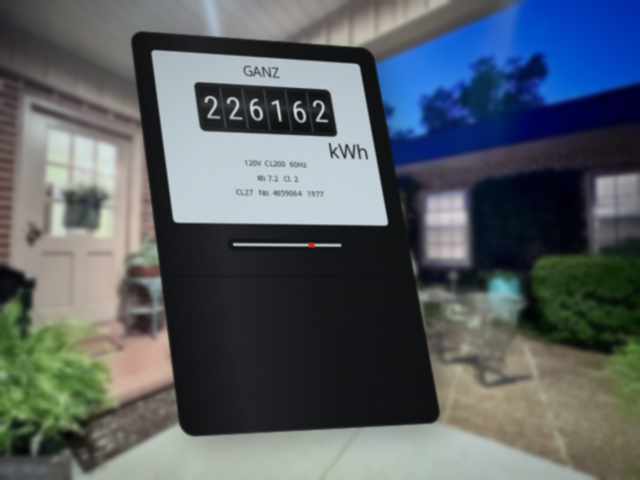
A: 226162 kWh
